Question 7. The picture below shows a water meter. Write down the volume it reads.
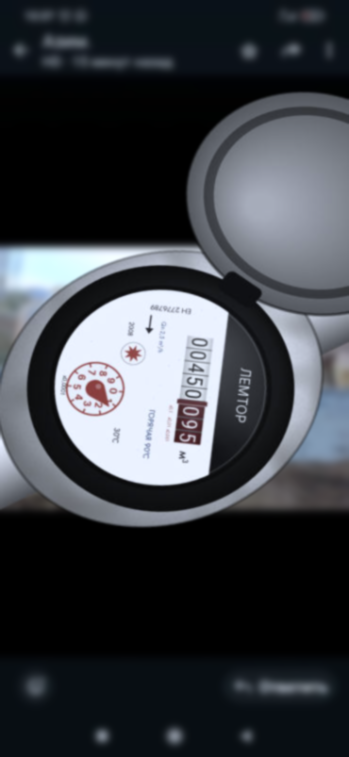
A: 450.0951 m³
